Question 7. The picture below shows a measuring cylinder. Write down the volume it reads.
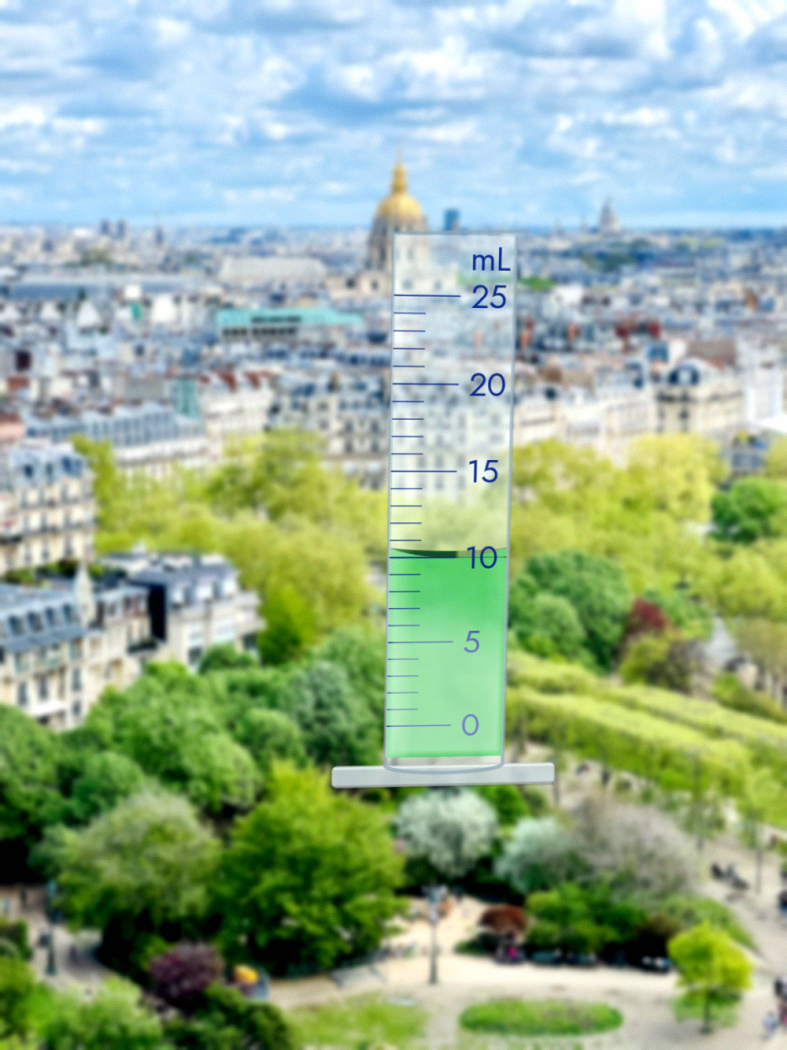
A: 10 mL
